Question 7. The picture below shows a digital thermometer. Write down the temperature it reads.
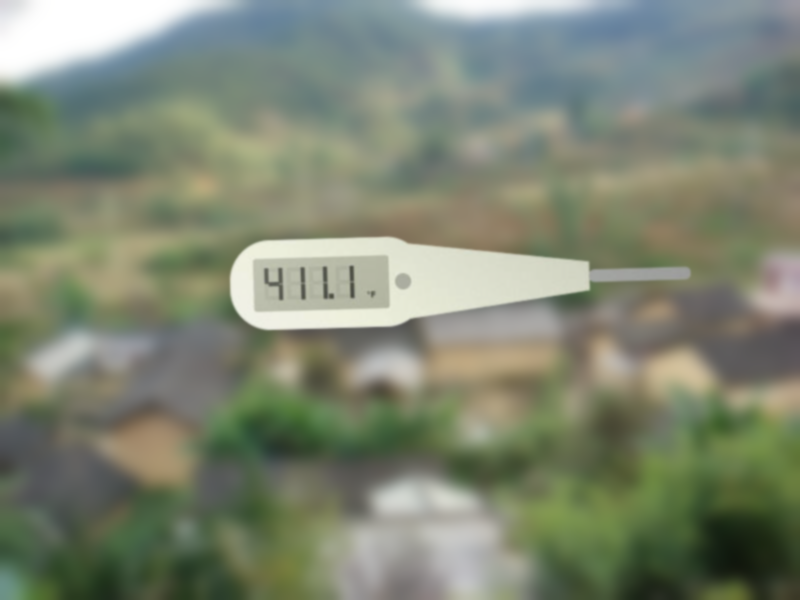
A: 411.1 °F
